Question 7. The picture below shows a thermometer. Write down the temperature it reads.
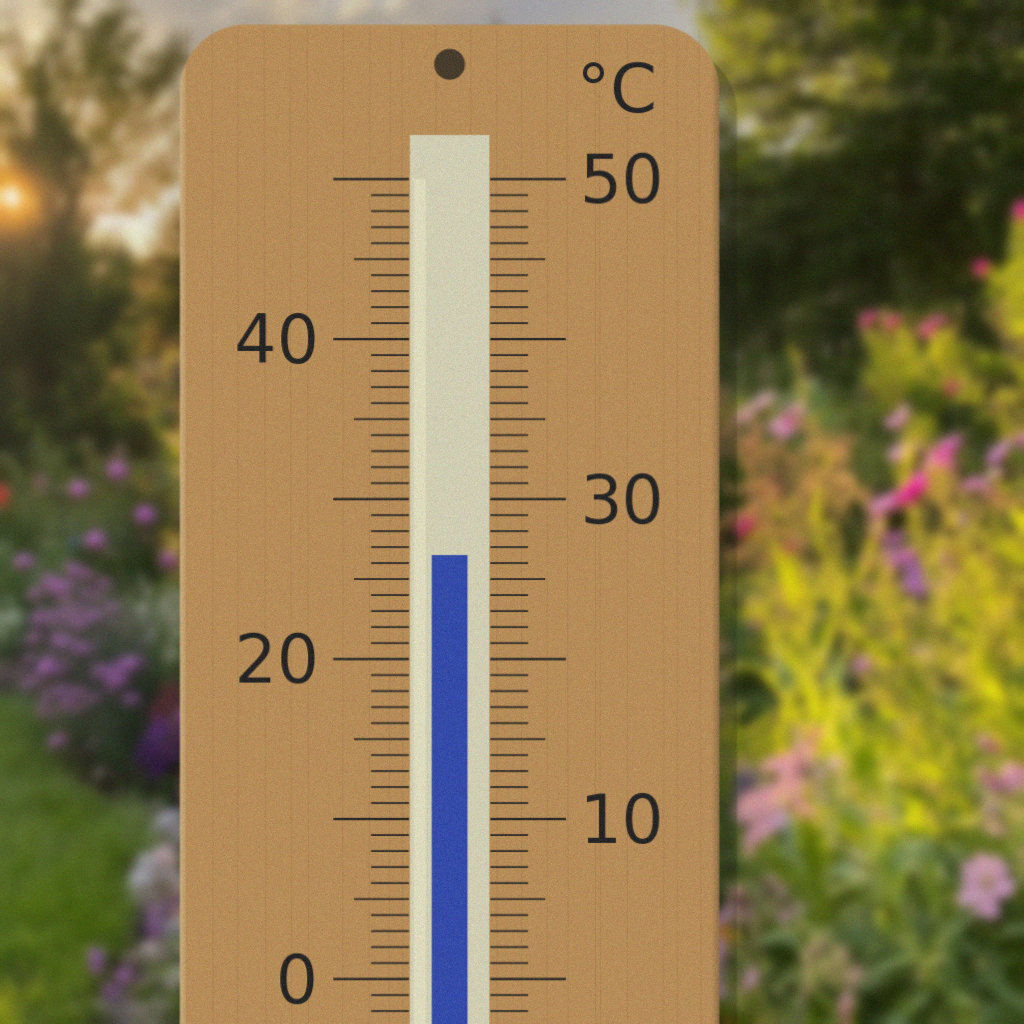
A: 26.5 °C
